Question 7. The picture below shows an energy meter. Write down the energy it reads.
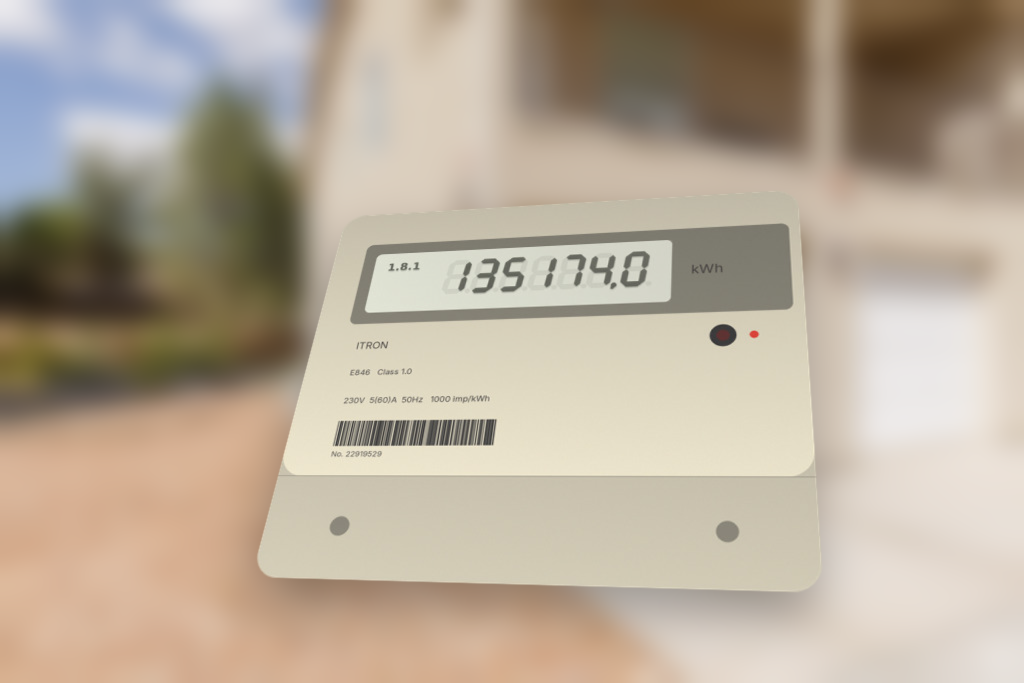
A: 135174.0 kWh
